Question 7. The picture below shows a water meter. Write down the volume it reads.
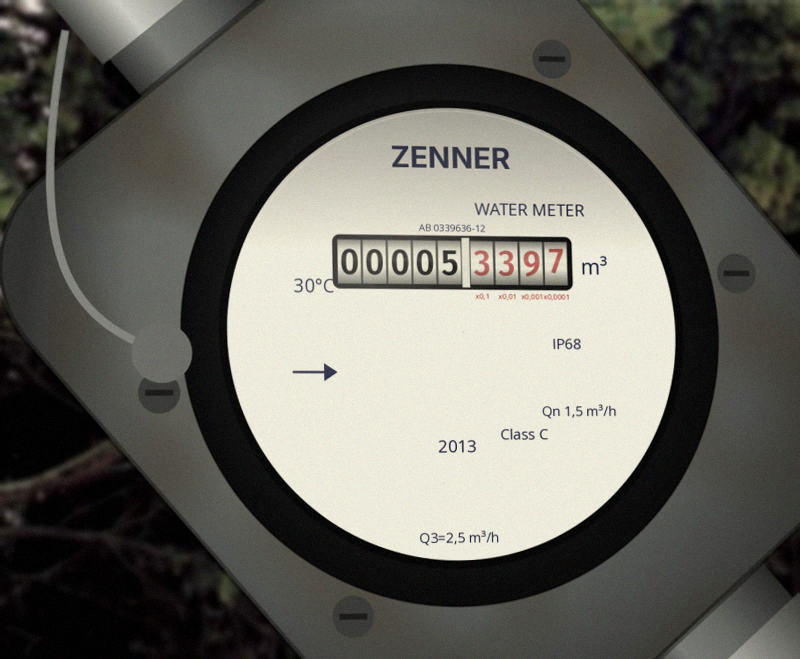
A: 5.3397 m³
